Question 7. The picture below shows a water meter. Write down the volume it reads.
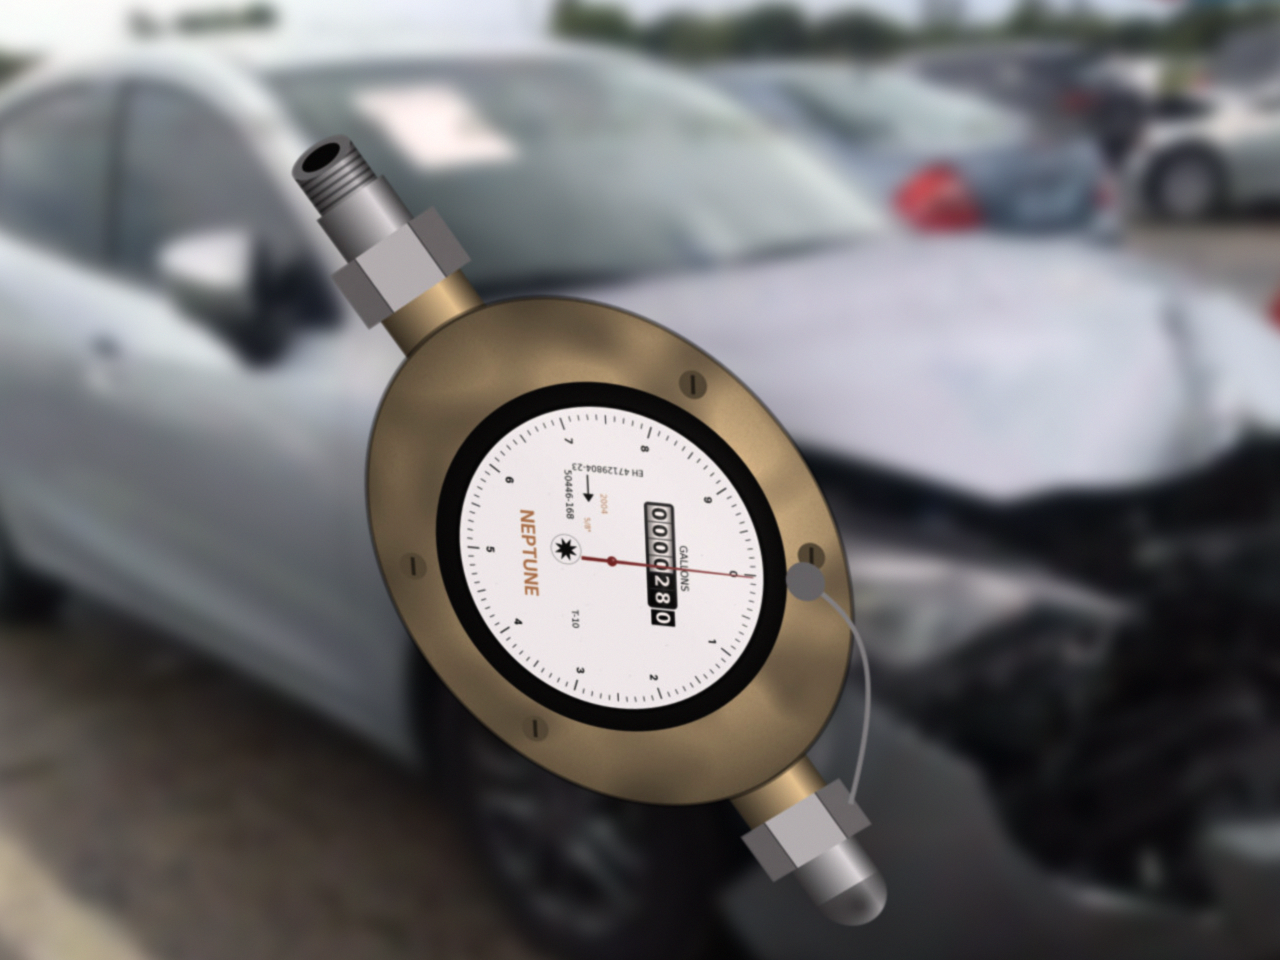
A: 280.0 gal
